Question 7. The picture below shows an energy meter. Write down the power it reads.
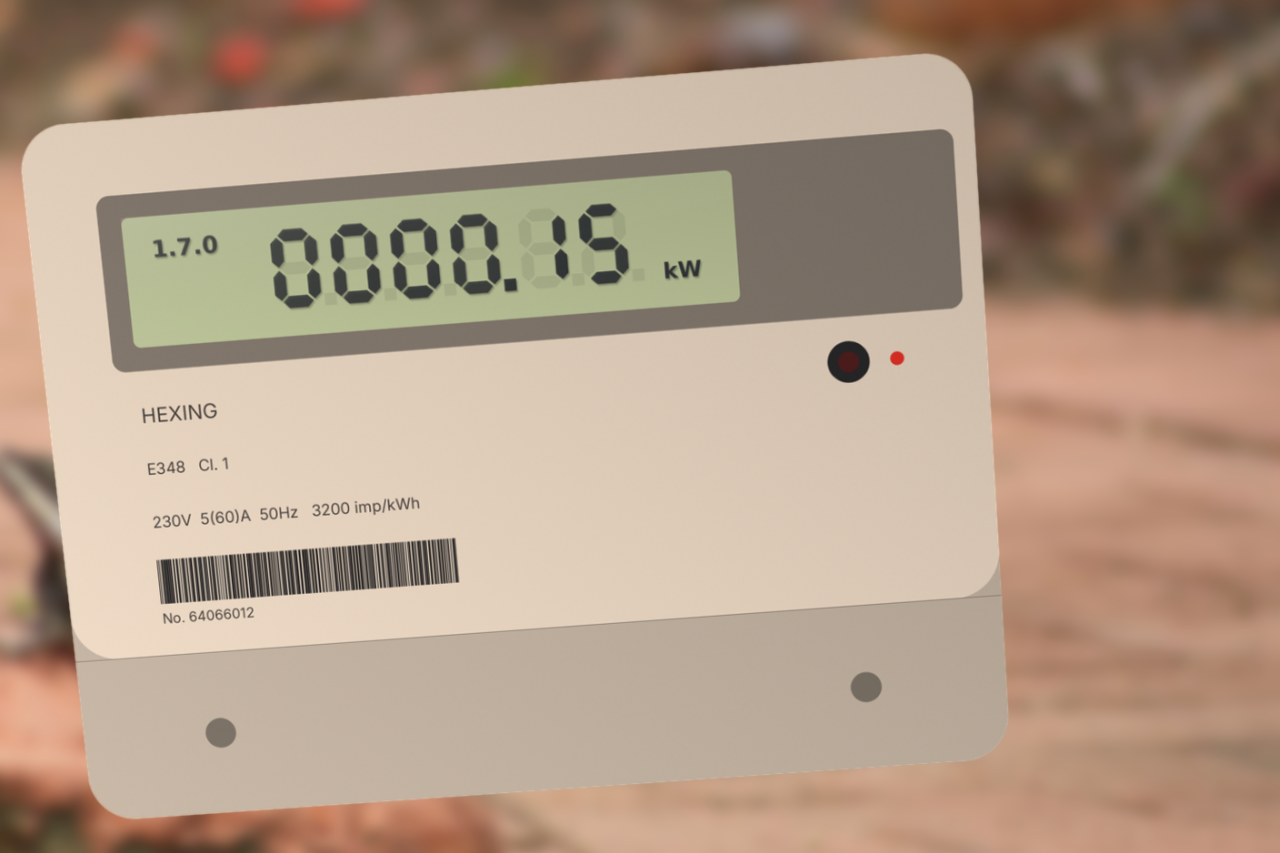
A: 0.15 kW
